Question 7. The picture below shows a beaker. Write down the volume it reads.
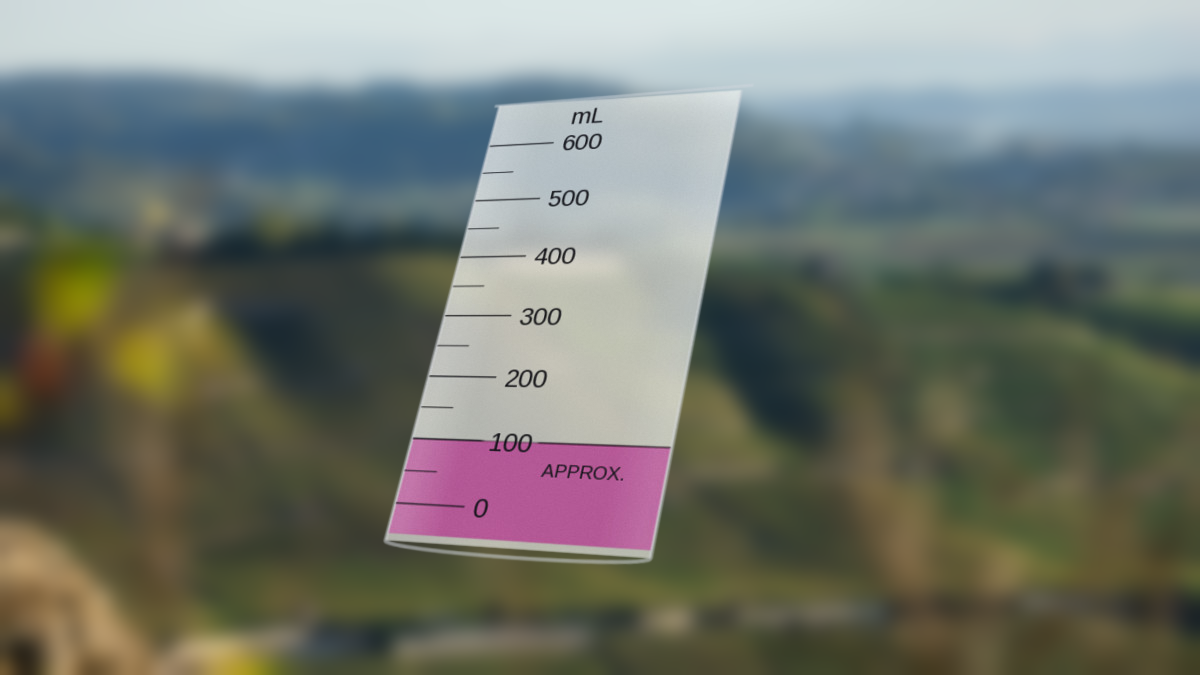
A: 100 mL
